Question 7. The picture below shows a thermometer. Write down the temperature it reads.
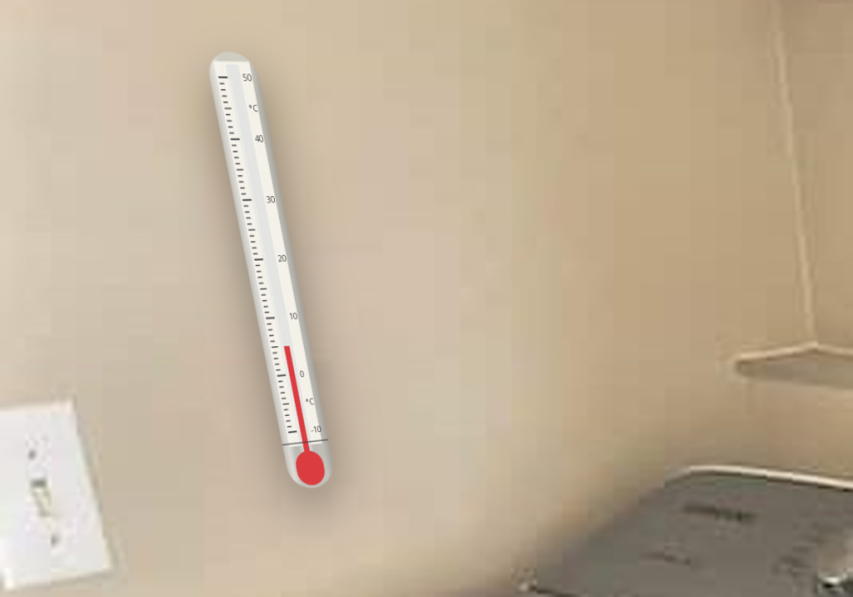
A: 5 °C
